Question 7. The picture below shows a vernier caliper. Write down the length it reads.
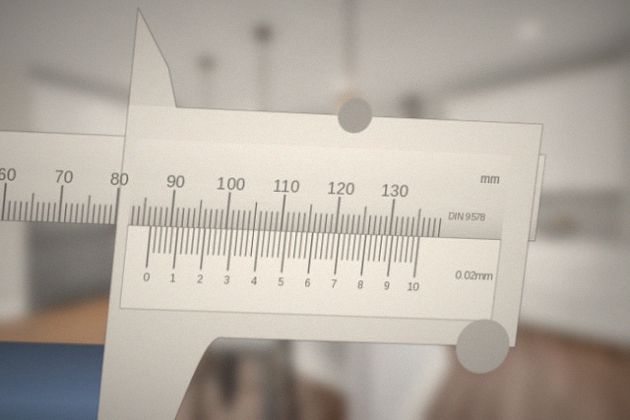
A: 86.4 mm
